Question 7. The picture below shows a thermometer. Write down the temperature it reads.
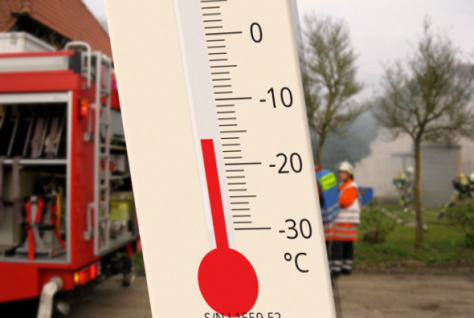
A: -16 °C
